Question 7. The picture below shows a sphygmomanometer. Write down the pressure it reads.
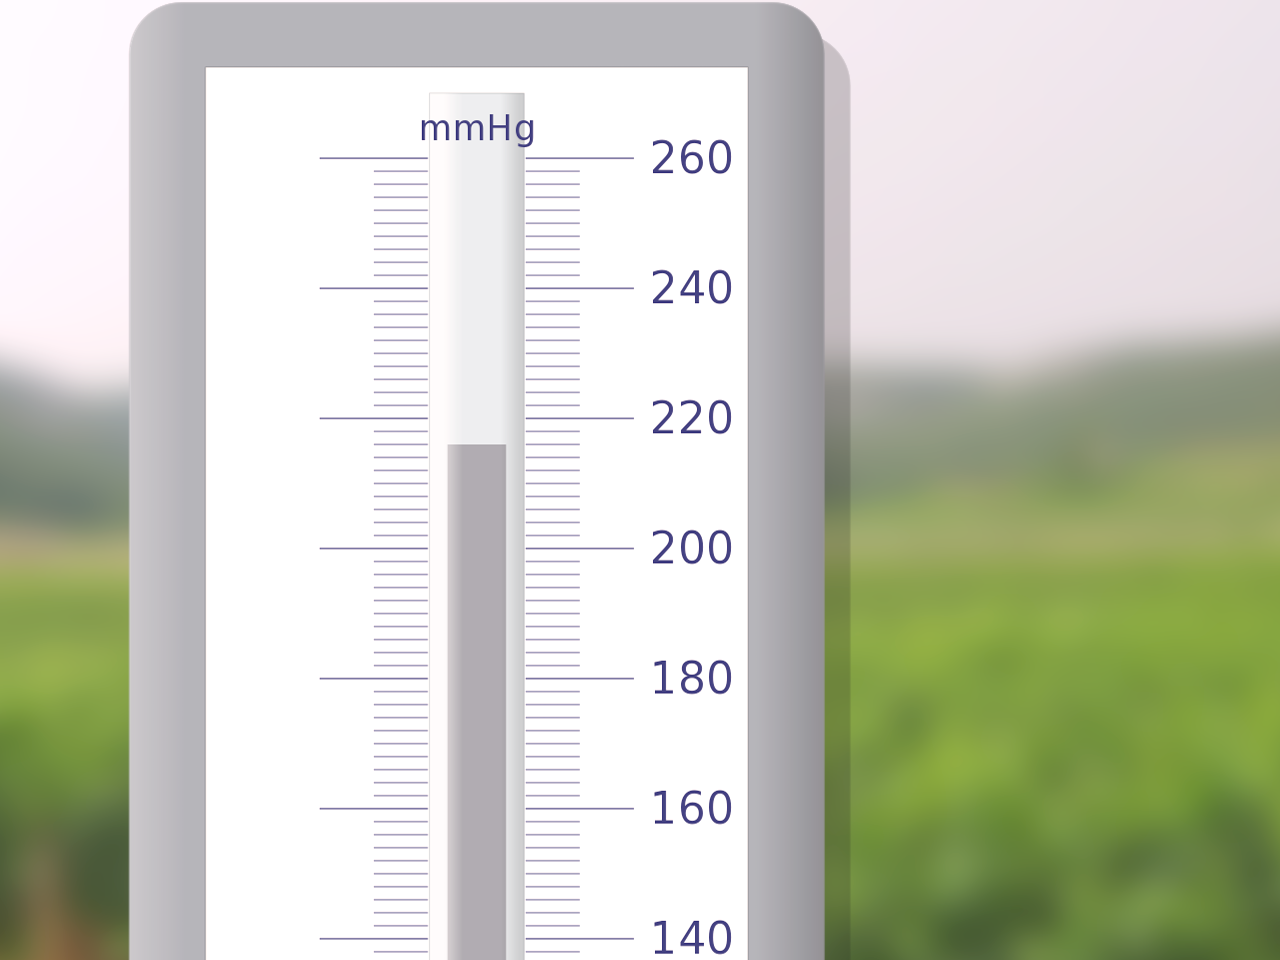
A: 216 mmHg
